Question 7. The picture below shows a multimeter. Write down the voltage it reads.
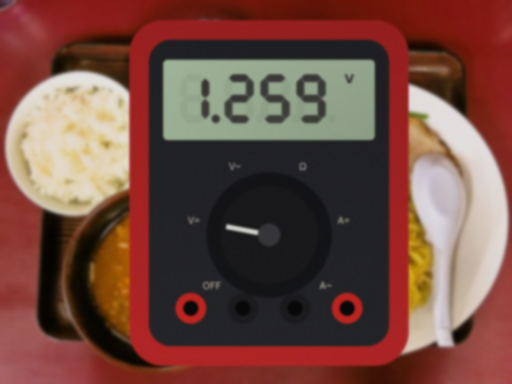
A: 1.259 V
